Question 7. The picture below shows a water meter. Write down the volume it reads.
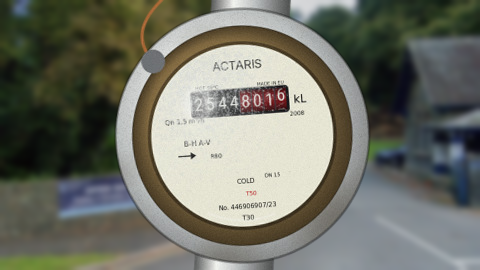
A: 2544.8016 kL
